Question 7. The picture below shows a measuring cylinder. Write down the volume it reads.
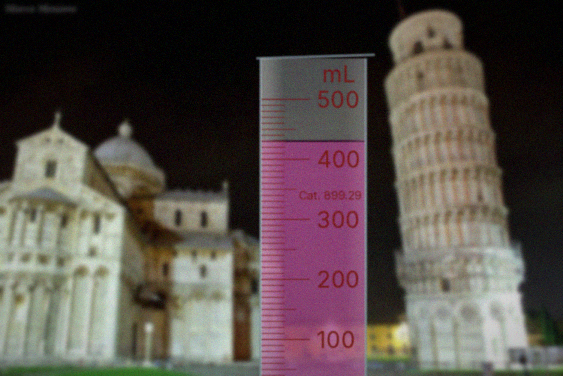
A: 430 mL
